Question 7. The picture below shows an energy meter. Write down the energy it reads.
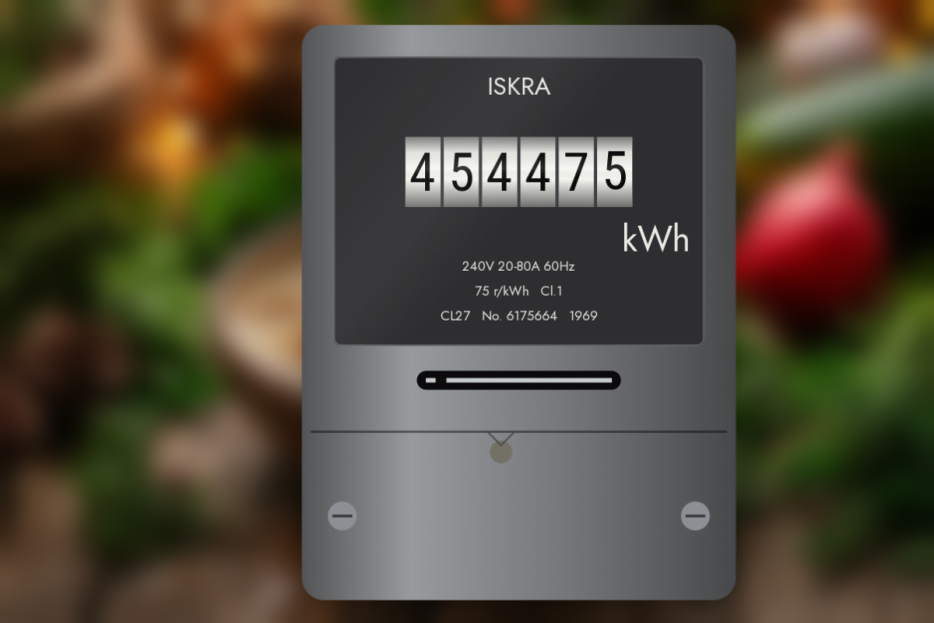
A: 454475 kWh
